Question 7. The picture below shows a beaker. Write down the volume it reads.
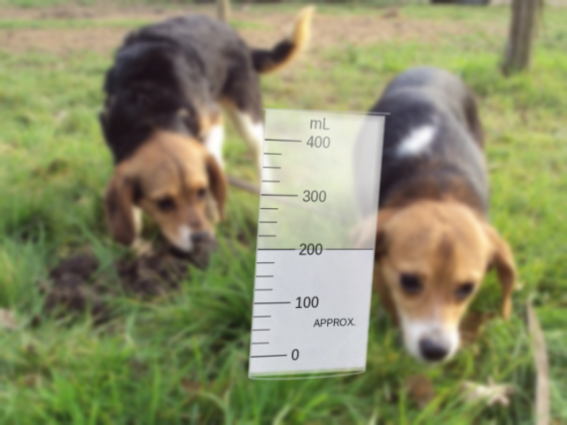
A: 200 mL
